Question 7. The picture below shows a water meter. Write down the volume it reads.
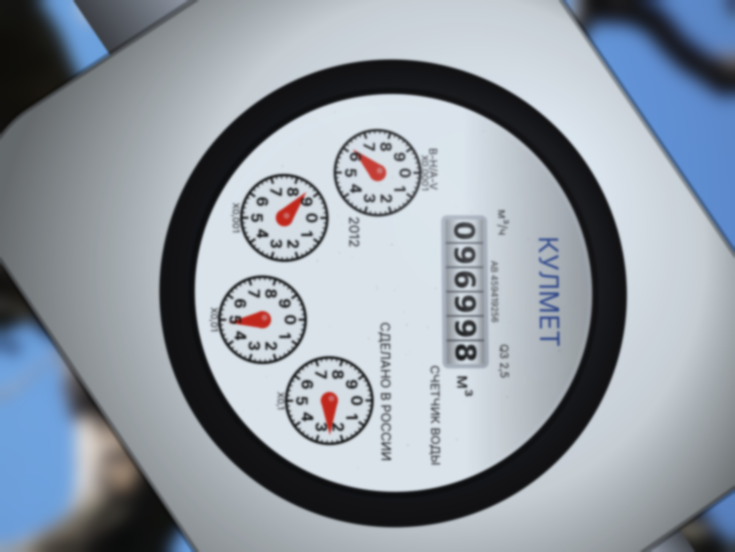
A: 96998.2486 m³
